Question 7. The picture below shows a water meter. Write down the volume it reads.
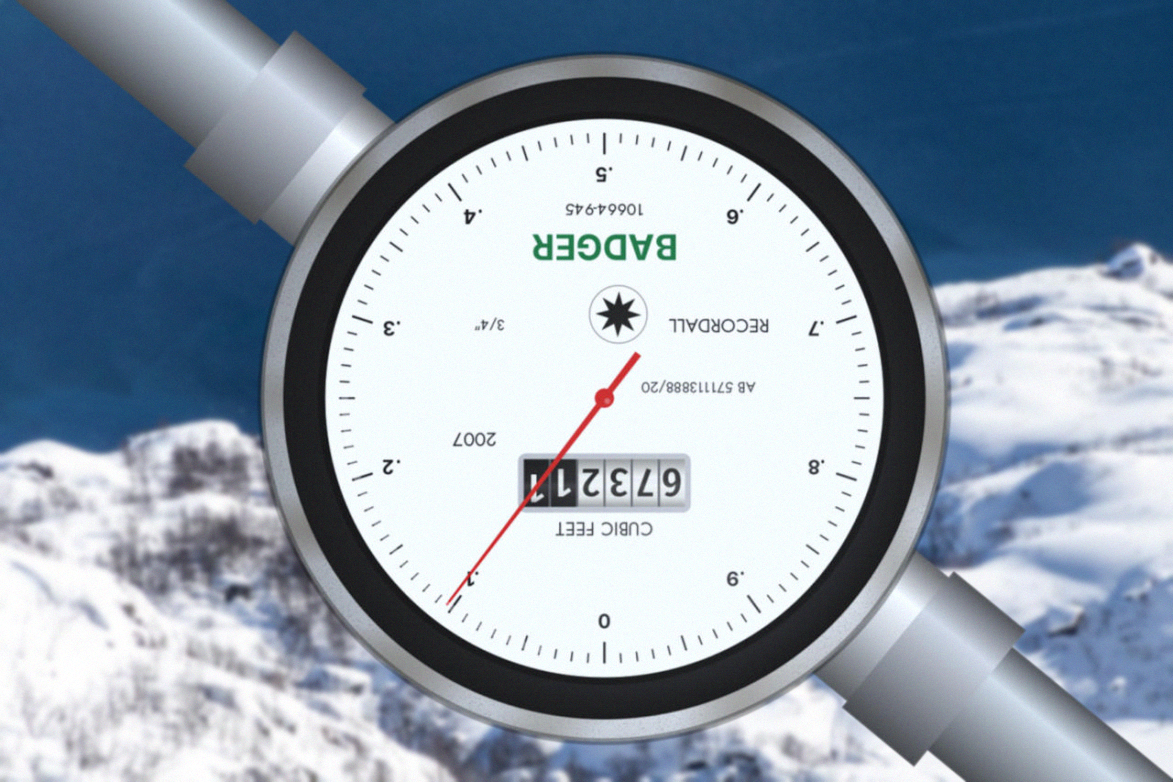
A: 673211.10 ft³
